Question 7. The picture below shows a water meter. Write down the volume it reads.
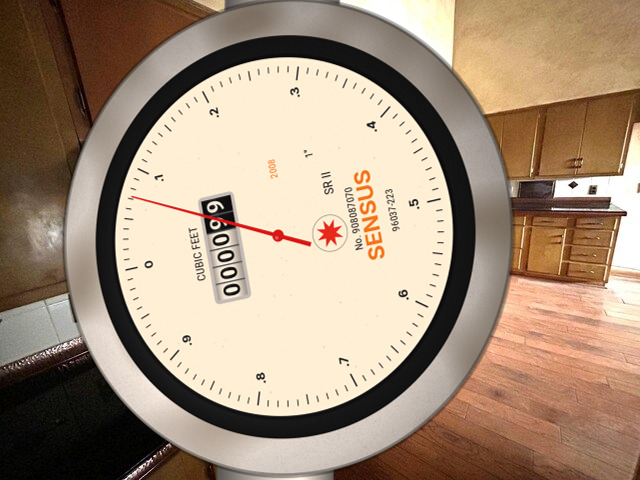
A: 99.07 ft³
